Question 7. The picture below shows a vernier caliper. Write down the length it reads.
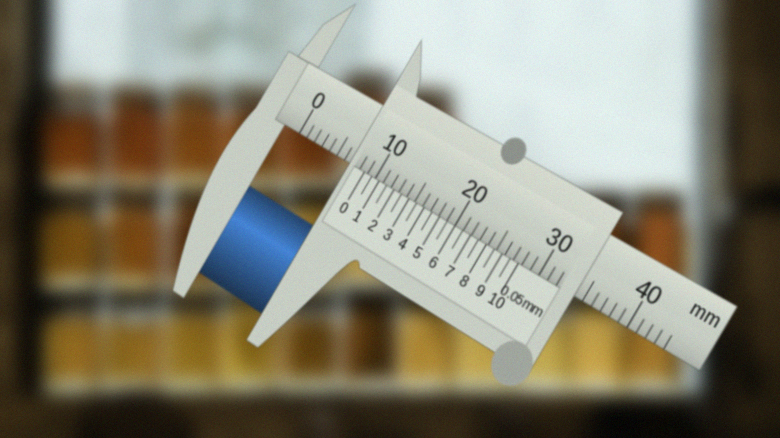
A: 8.6 mm
